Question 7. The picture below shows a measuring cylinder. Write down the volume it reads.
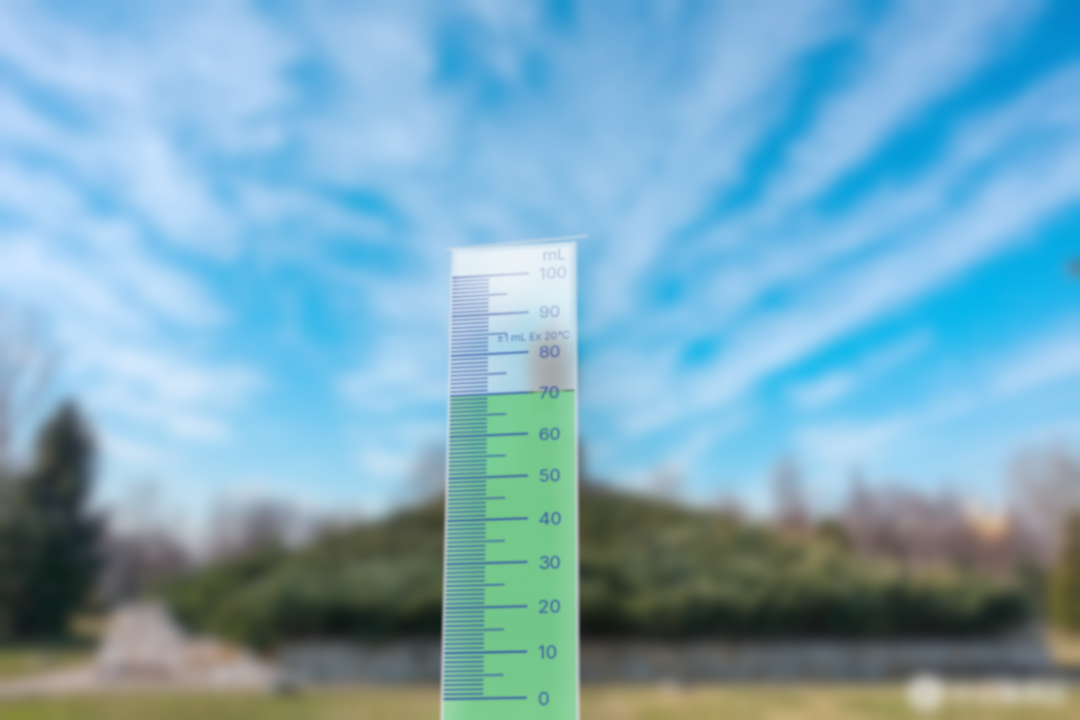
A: 70 mL
